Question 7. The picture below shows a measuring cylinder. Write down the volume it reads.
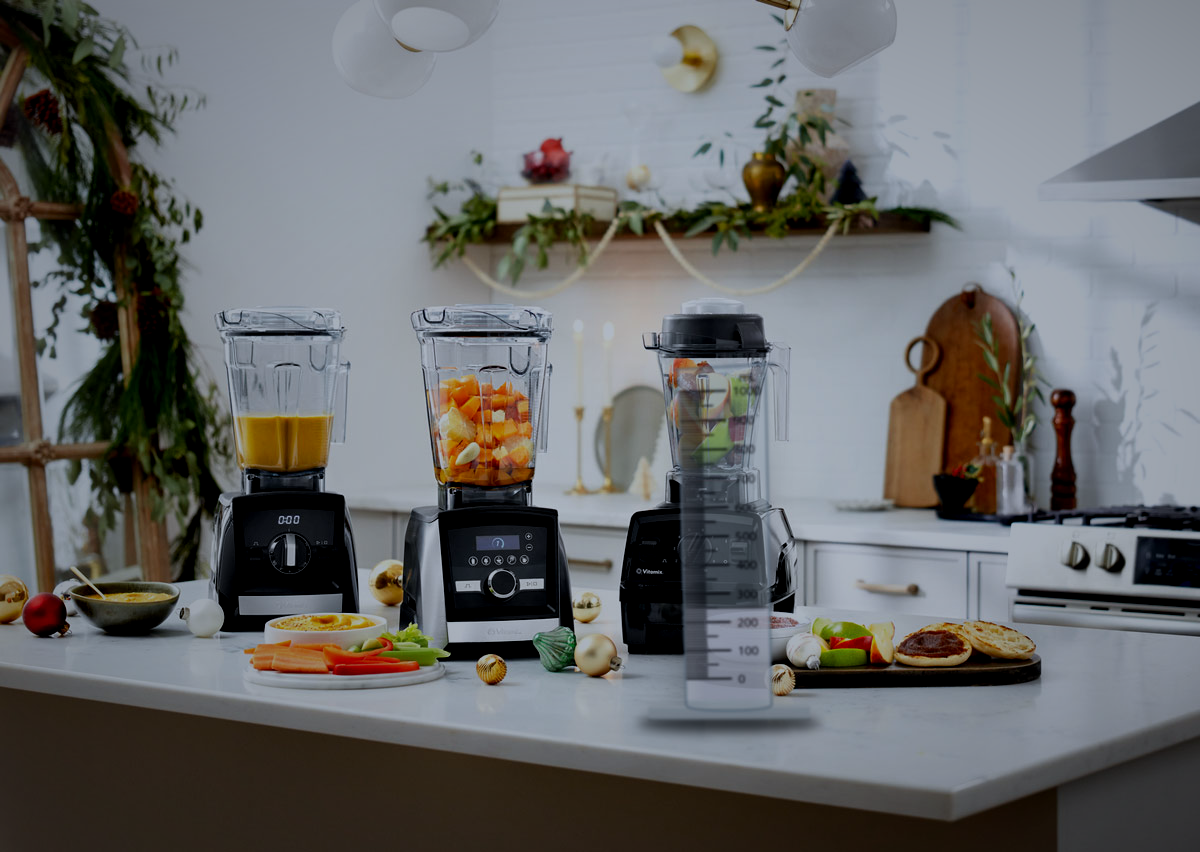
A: 250 mL
